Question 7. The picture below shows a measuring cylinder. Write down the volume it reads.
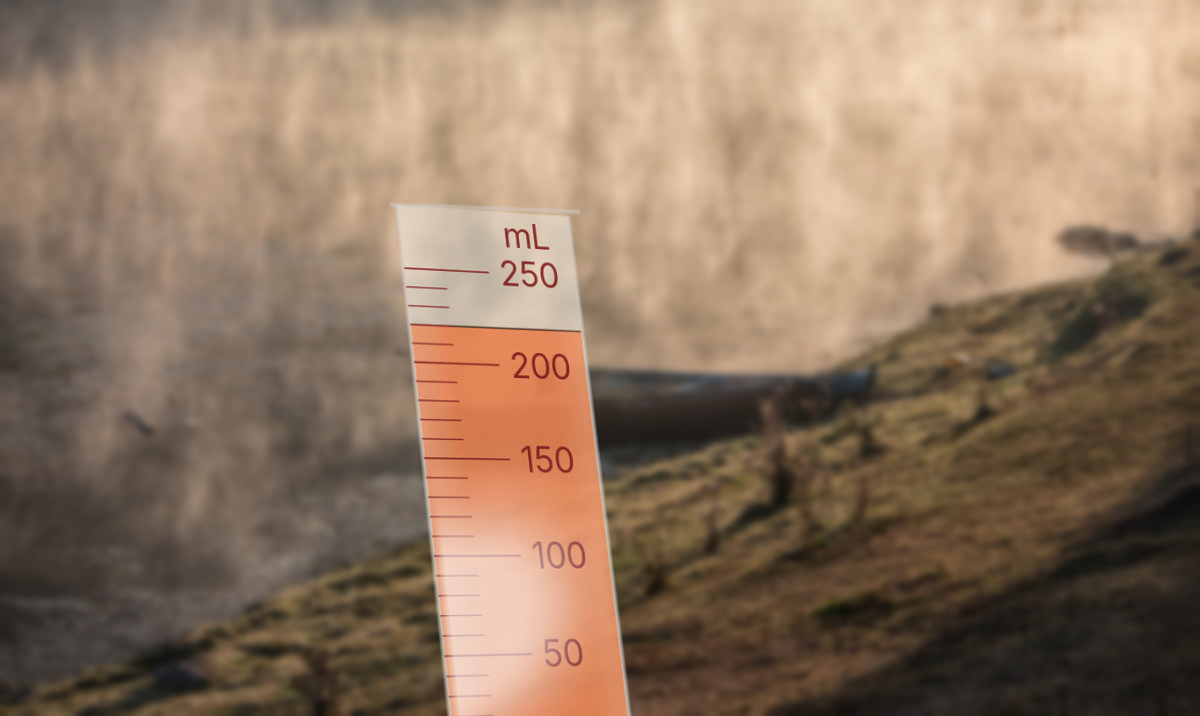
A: 220 mL
